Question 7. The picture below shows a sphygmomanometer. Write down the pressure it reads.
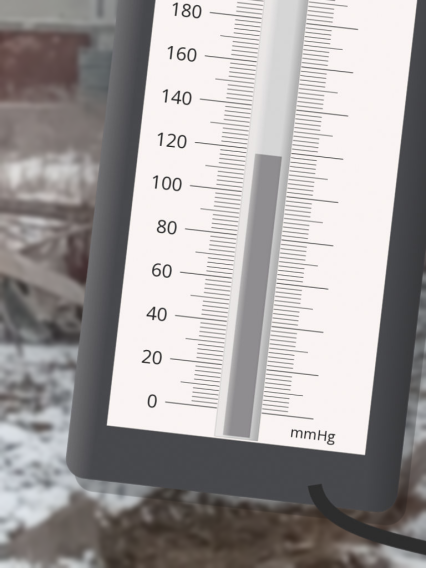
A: 118 mmHg
